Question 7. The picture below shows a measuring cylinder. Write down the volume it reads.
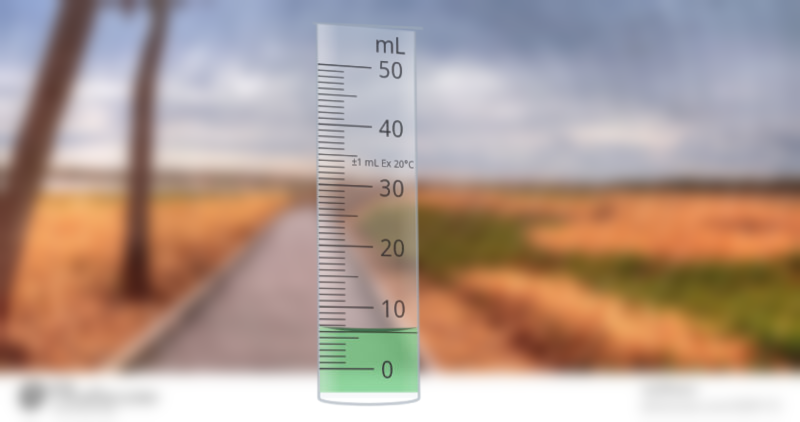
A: 6 mL
